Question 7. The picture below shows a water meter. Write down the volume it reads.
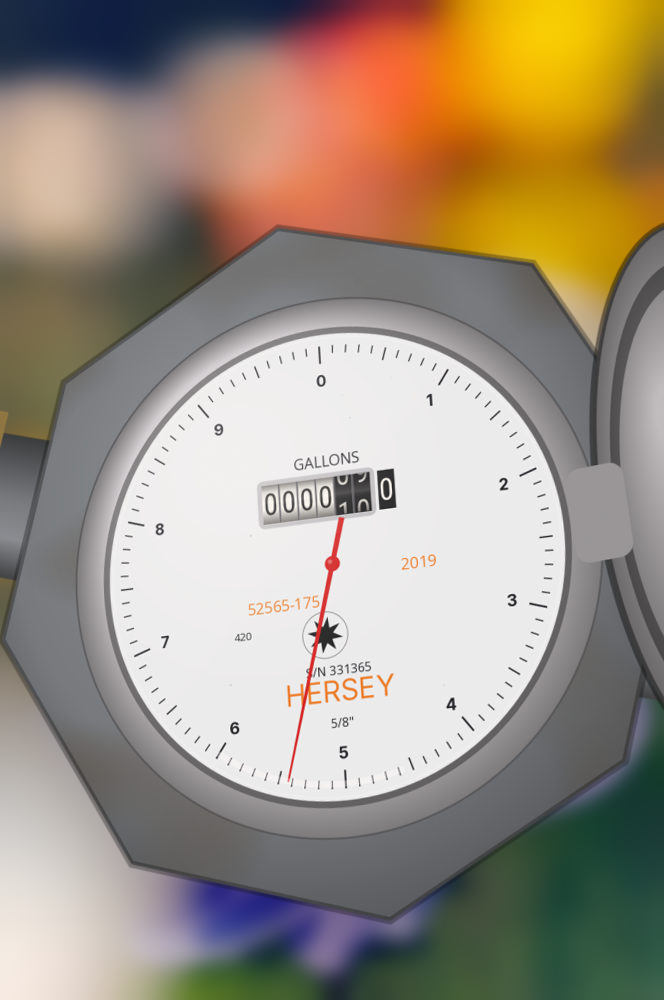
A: 95.4 gal
